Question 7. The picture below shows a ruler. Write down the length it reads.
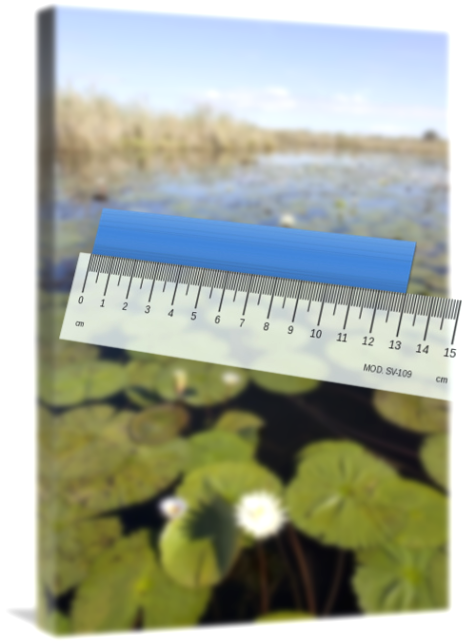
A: 13 cm
